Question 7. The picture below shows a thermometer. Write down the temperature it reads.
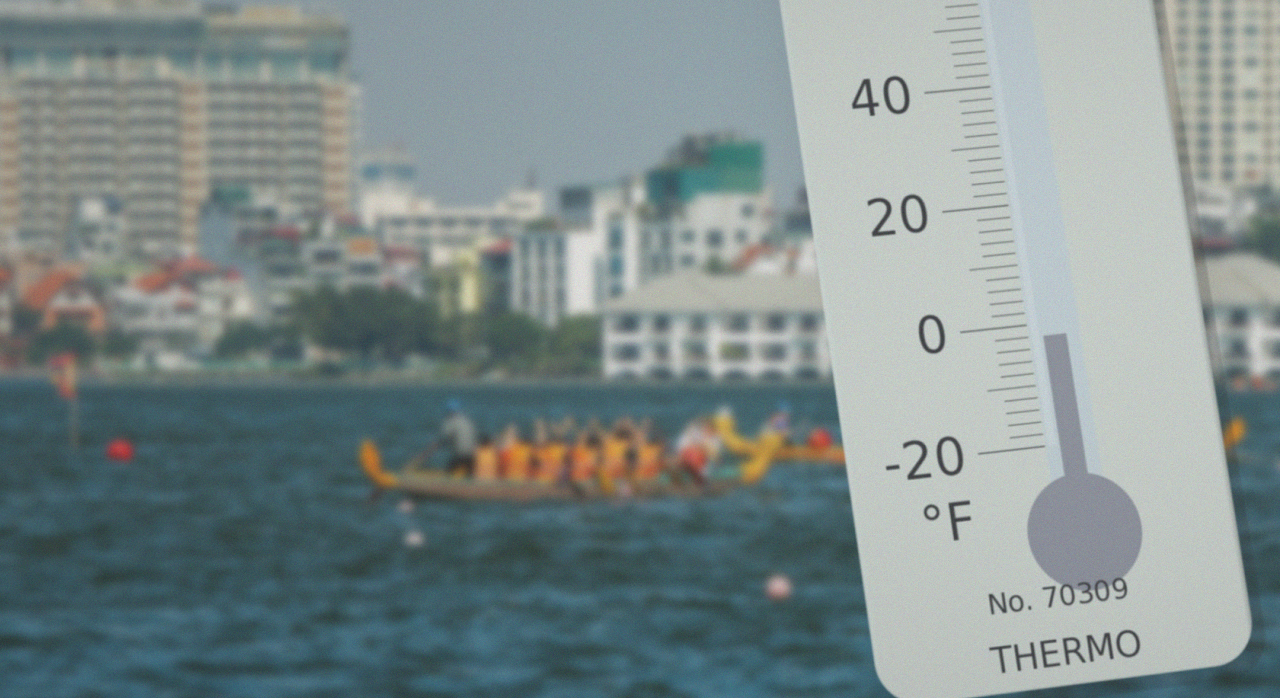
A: -2 °F
